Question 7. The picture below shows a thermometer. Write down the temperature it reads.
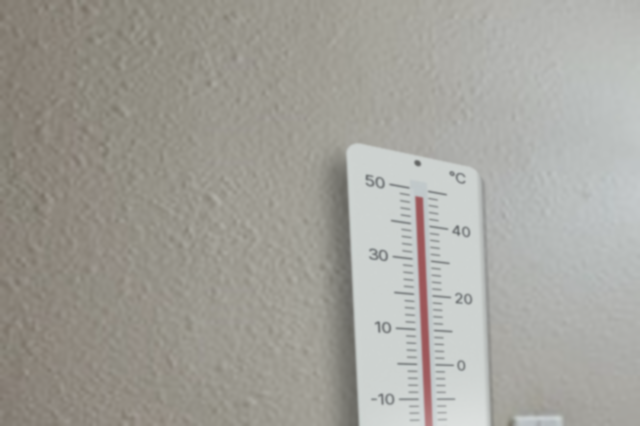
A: 48 °C
